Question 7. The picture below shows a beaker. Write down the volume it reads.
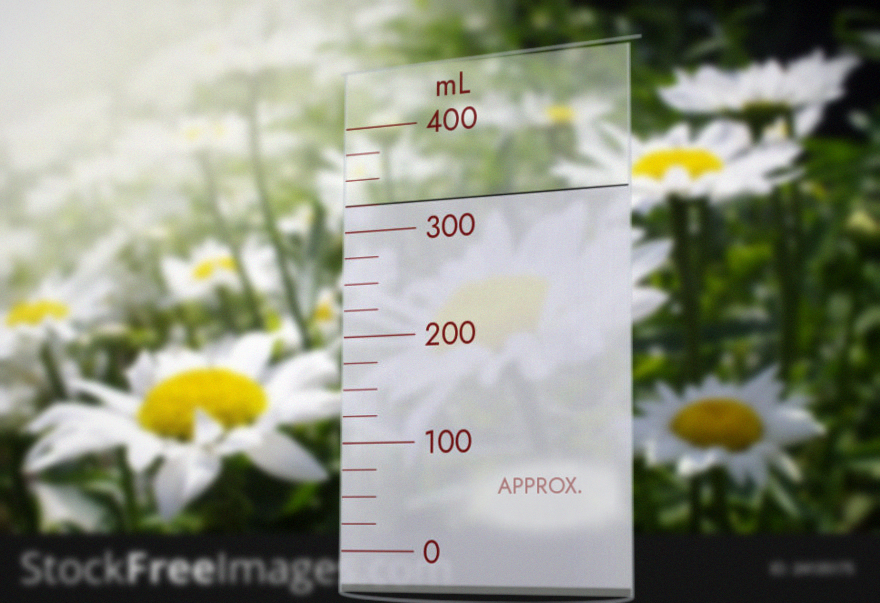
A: 325 mL
